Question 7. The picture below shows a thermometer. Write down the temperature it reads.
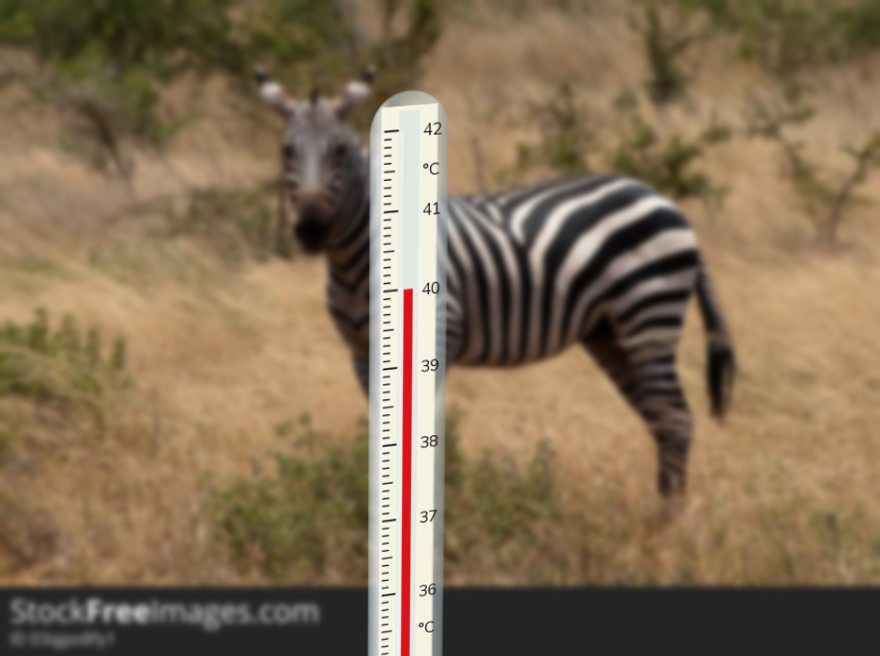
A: 40 °C
